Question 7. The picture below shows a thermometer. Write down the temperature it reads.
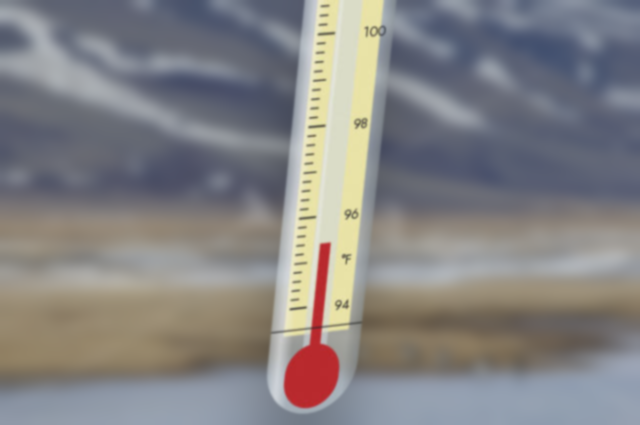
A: 95.4 °F
